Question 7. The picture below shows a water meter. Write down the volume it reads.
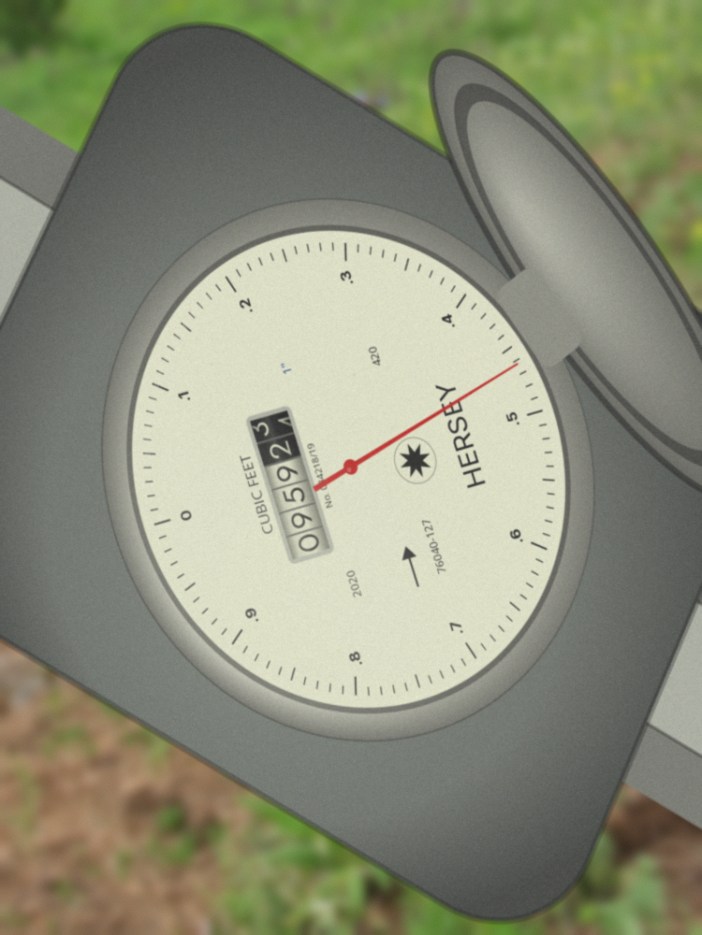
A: 95923.46 ft³
